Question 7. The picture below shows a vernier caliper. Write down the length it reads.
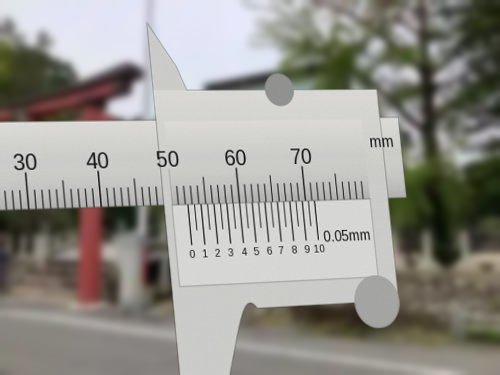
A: 52.4 mm
